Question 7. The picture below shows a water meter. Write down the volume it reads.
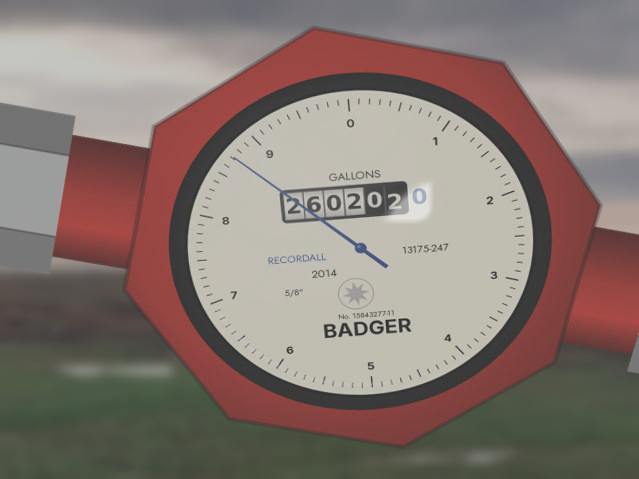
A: 2602018.7 gal
